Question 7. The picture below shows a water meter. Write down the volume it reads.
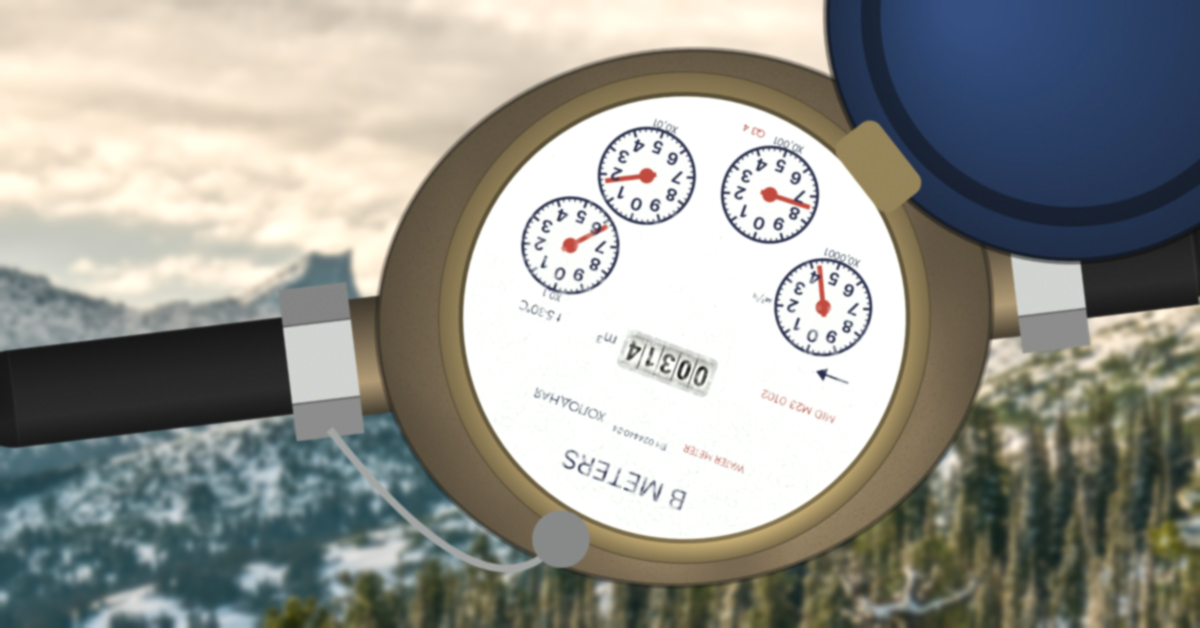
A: 314.6174 m³
